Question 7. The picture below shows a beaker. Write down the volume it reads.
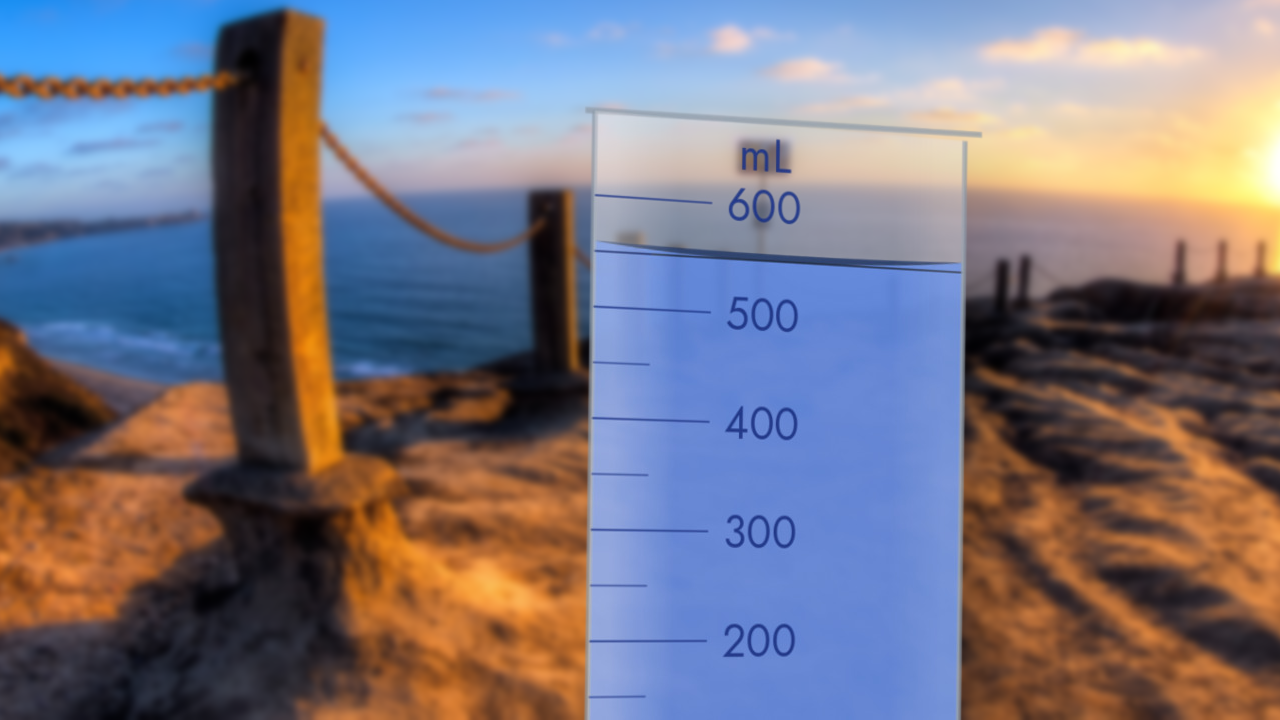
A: 550 mL
